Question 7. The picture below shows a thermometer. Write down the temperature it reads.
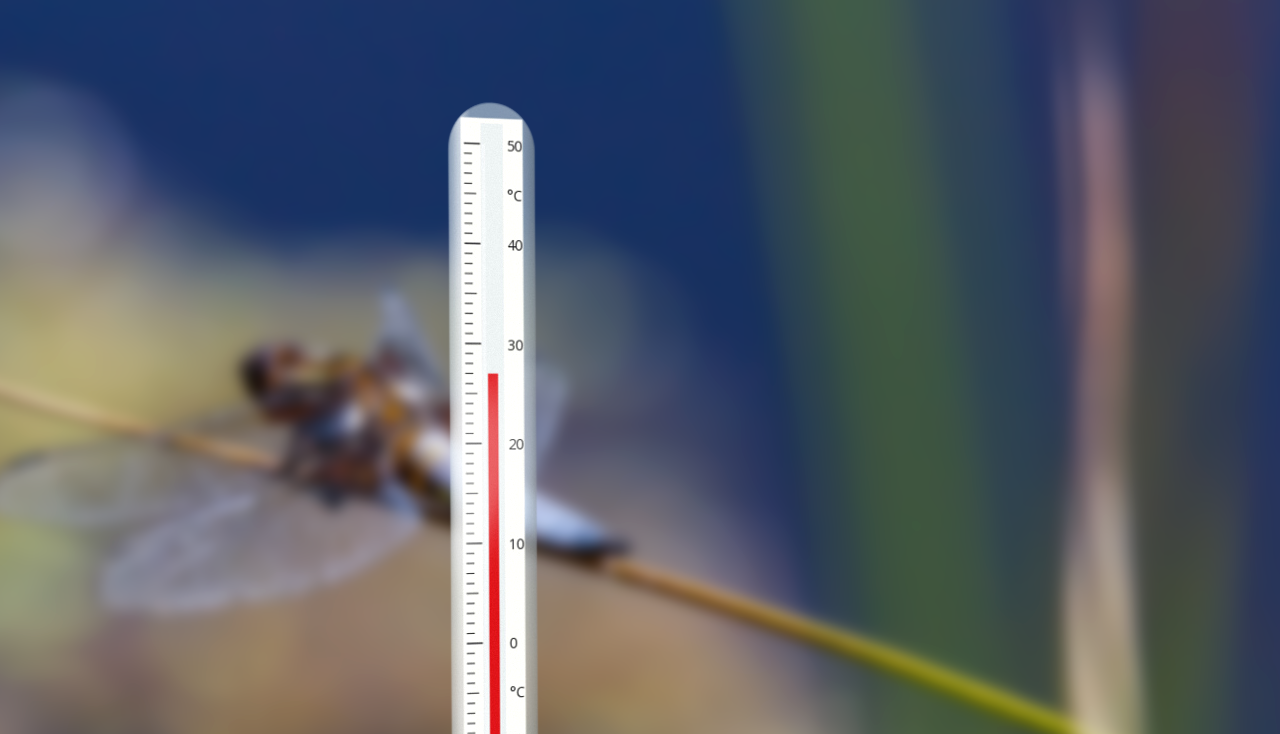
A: 27 °C
